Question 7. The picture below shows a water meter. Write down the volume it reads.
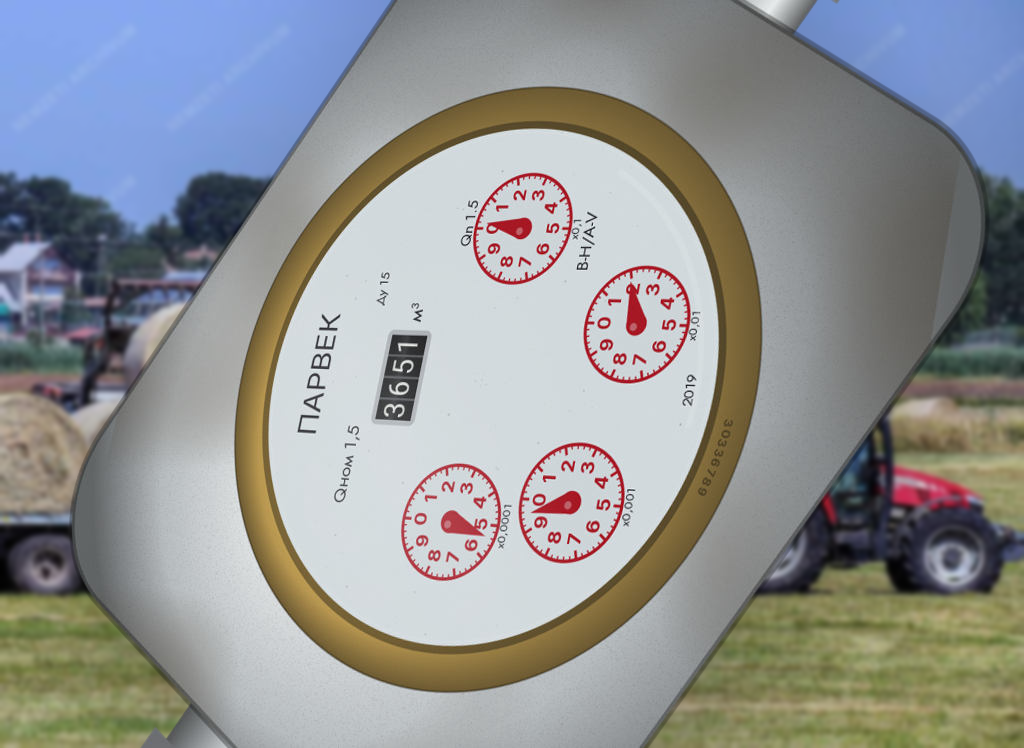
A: 3651.0195 m³
